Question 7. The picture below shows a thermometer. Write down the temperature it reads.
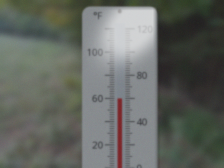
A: 60 °F
